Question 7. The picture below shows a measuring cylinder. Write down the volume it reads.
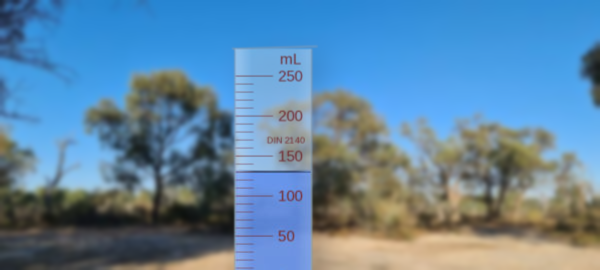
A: 130 mL
